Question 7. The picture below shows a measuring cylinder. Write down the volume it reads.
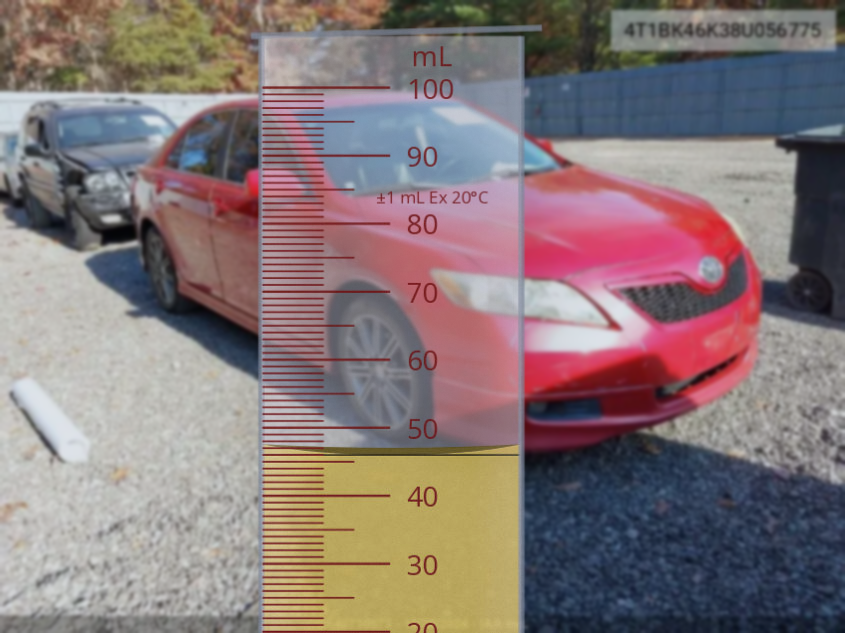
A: 46 mL
